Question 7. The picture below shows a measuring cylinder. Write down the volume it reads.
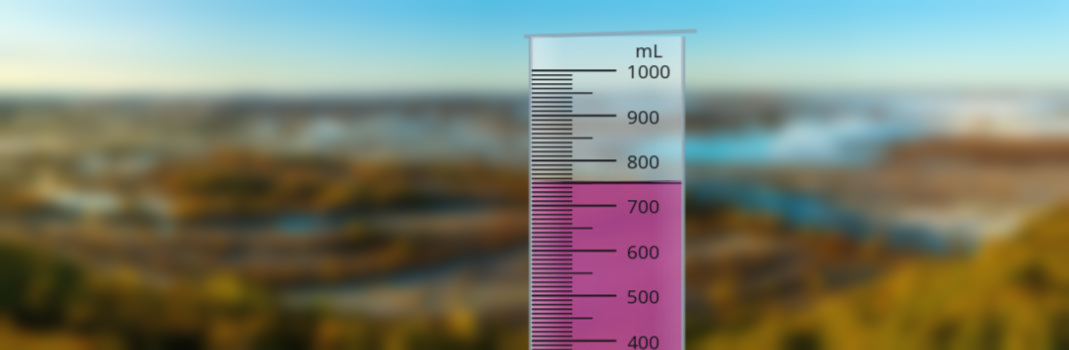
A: 750 mL
